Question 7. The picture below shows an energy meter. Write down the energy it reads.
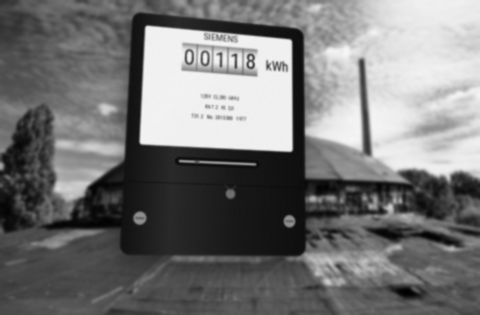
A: 118 kWh
